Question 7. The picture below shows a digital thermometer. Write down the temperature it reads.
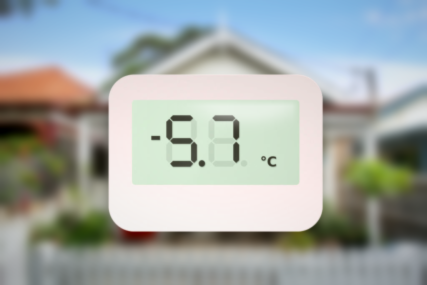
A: -5.7 °C
